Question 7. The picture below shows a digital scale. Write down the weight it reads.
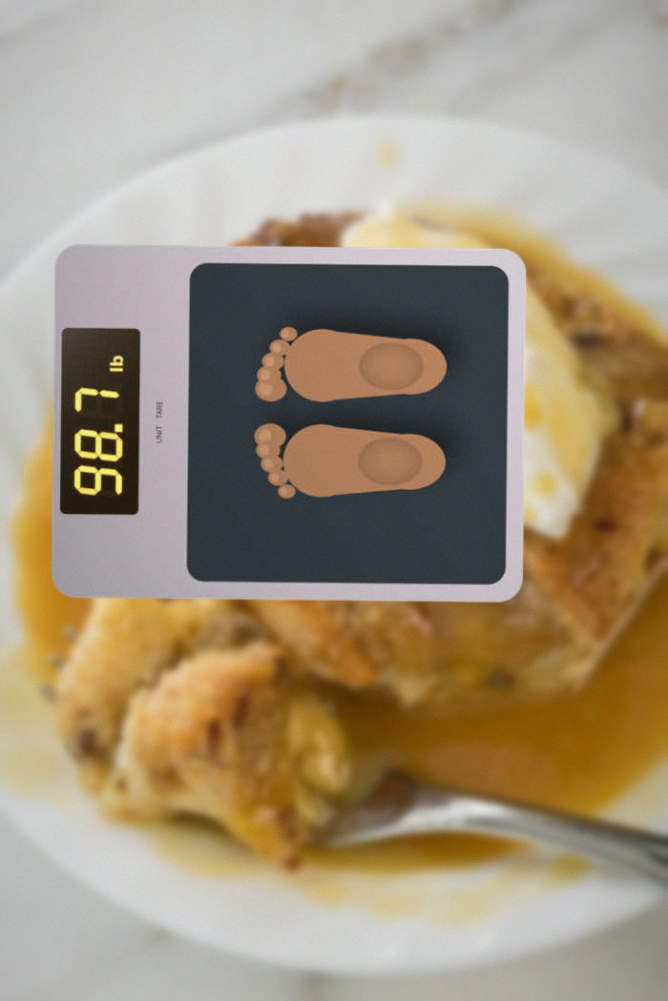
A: 98.7 lb
